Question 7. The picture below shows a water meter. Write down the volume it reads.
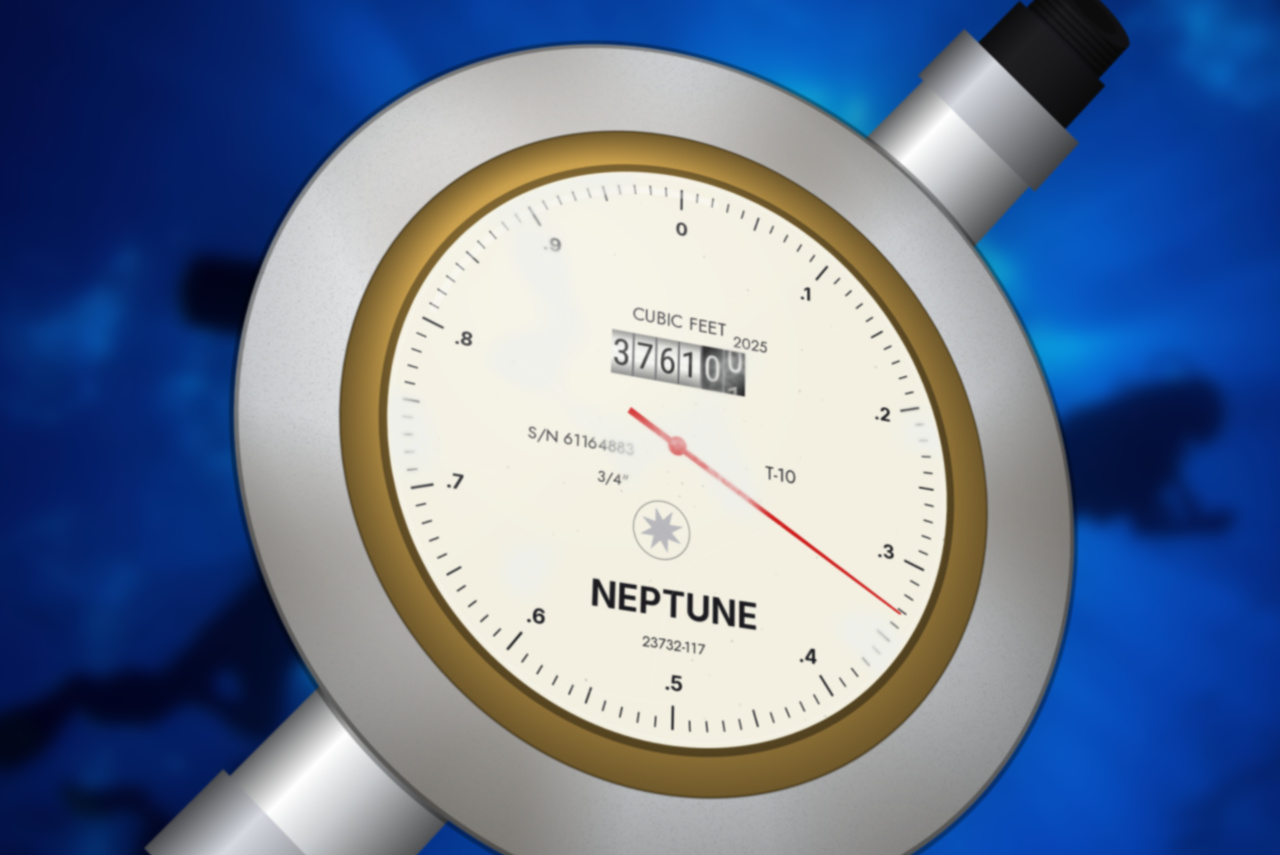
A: 376100.33 ft³
